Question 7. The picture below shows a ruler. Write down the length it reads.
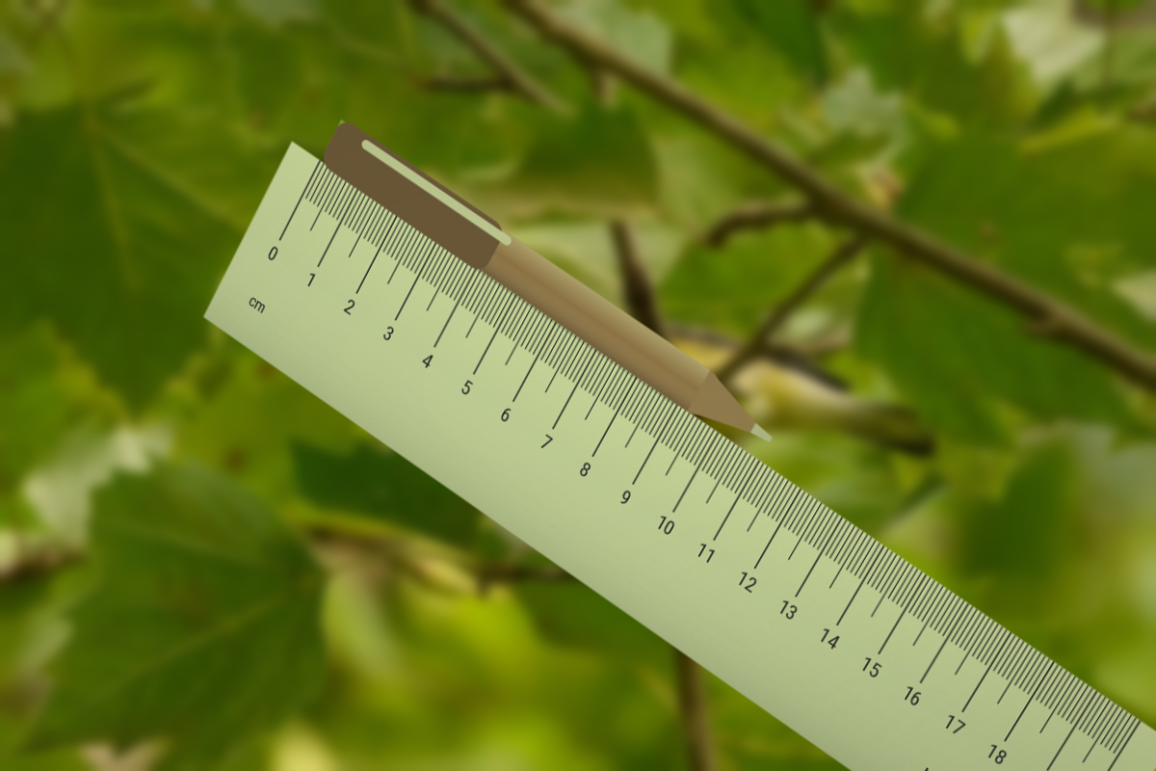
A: 11 cm
